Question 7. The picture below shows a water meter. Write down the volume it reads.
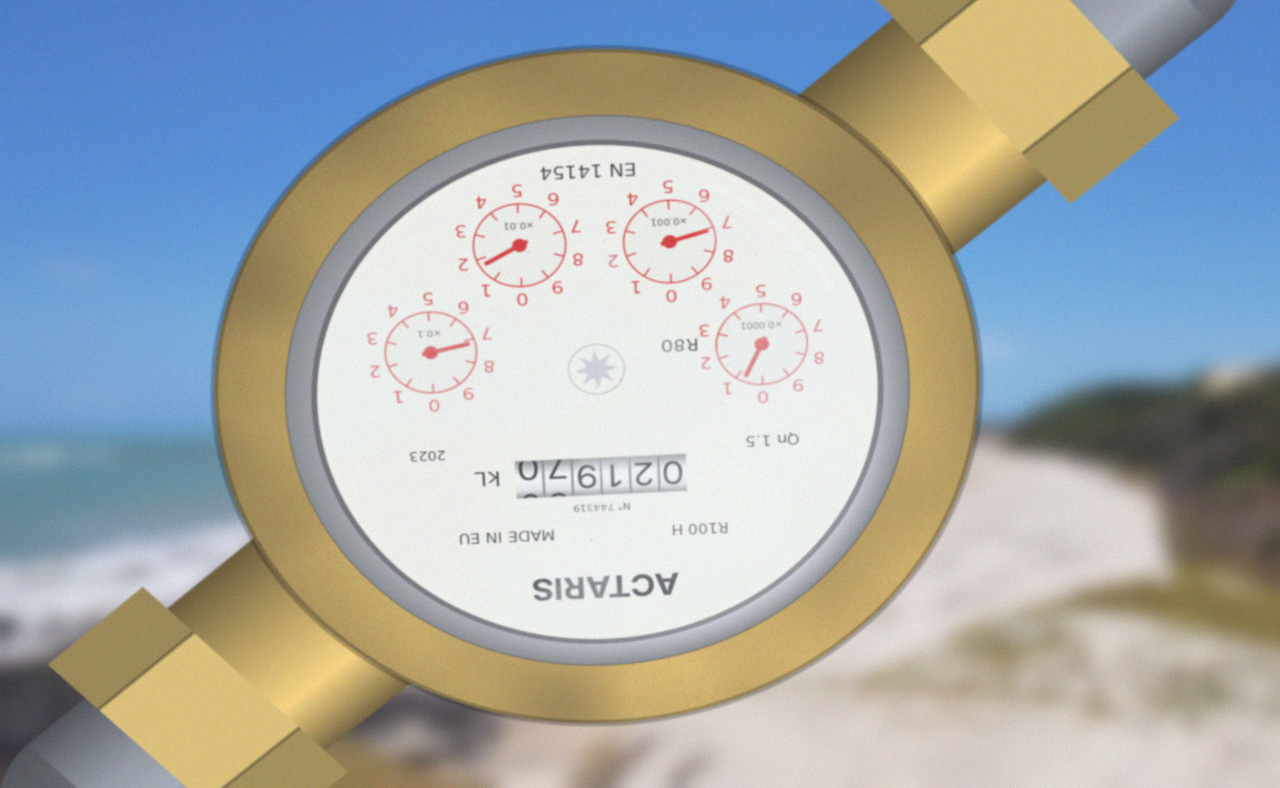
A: 21969.7170 kL
